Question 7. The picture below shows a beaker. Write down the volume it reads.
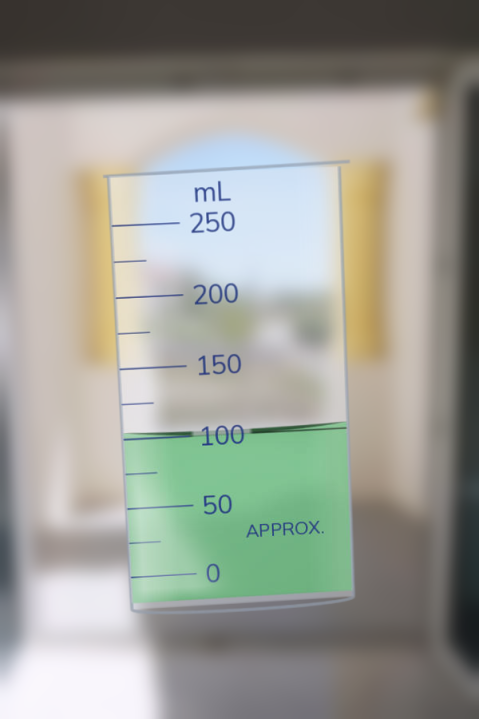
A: 100 mL
